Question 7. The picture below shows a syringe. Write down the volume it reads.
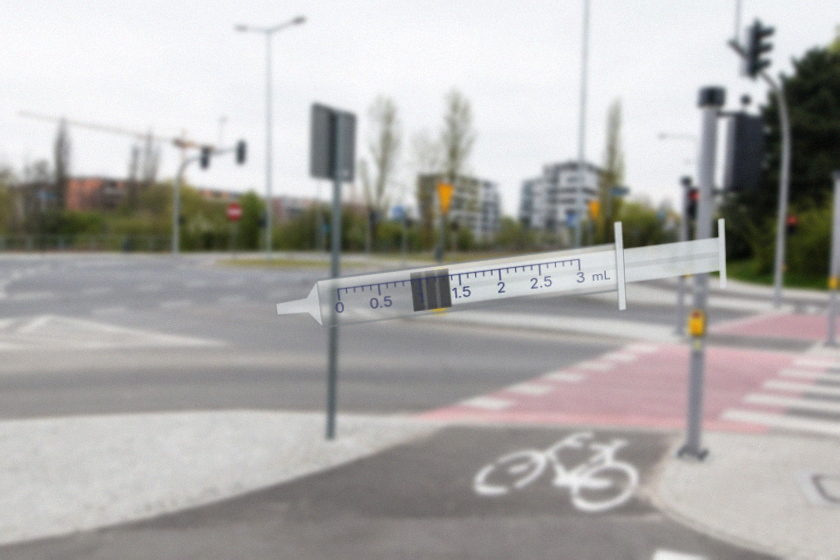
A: 0.9 mL
